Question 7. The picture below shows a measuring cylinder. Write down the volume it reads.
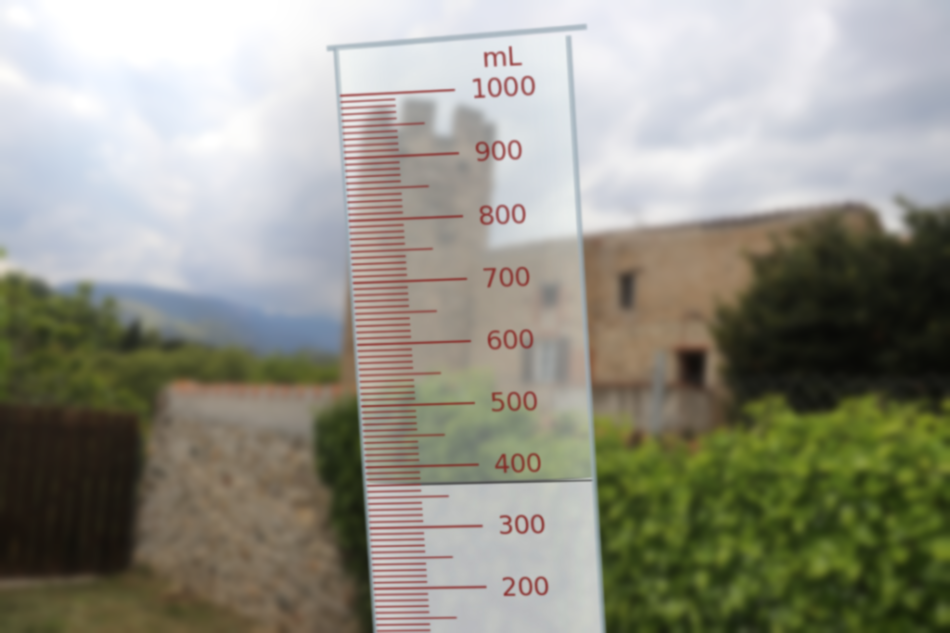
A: 370 mL
